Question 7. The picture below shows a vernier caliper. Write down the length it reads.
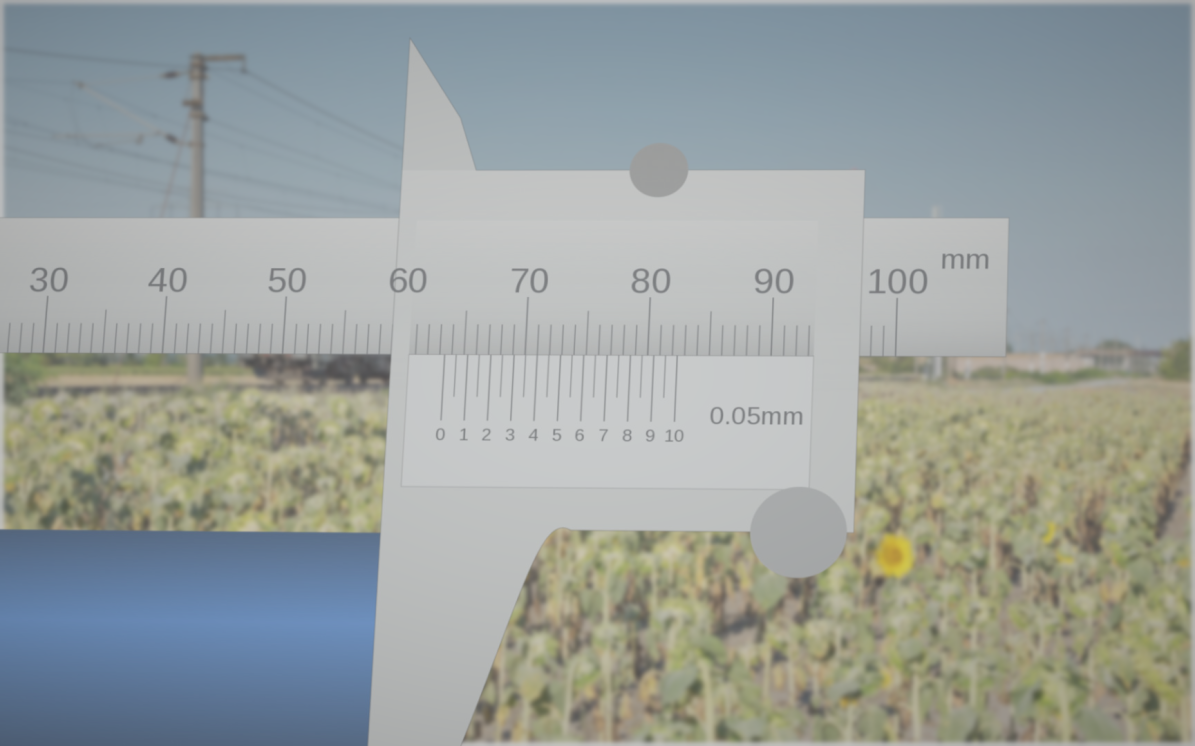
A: 63.4 mm
